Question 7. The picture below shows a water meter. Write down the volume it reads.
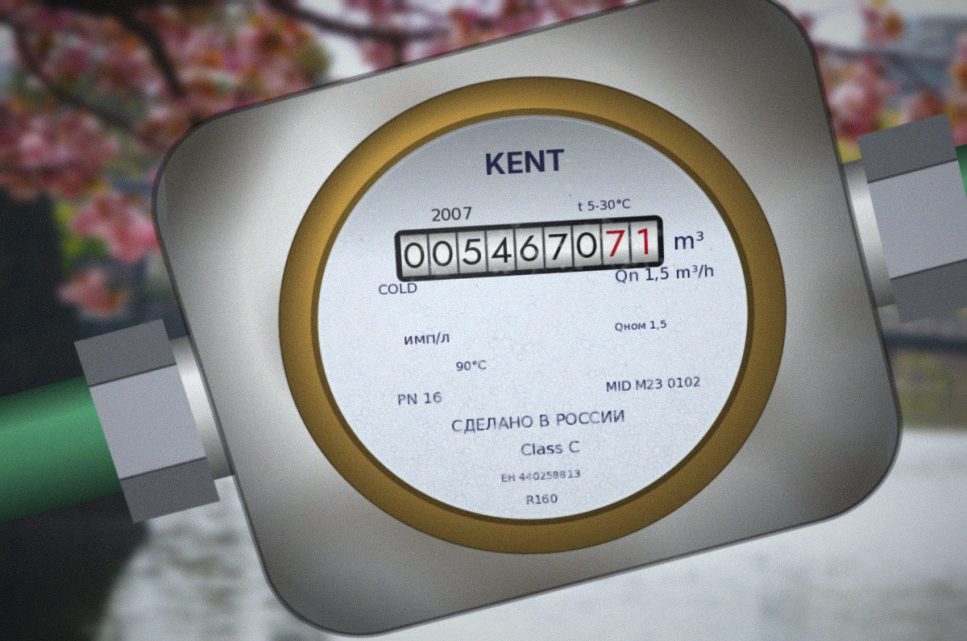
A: 54670.71 m³
